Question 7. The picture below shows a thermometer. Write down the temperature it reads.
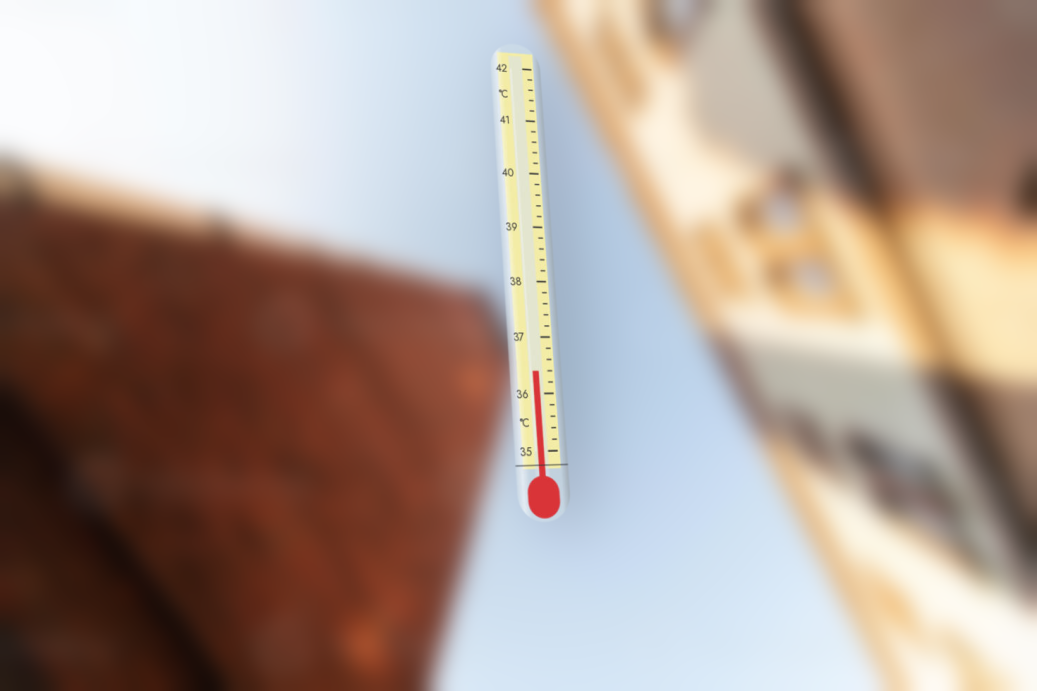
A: 36.4 °C
